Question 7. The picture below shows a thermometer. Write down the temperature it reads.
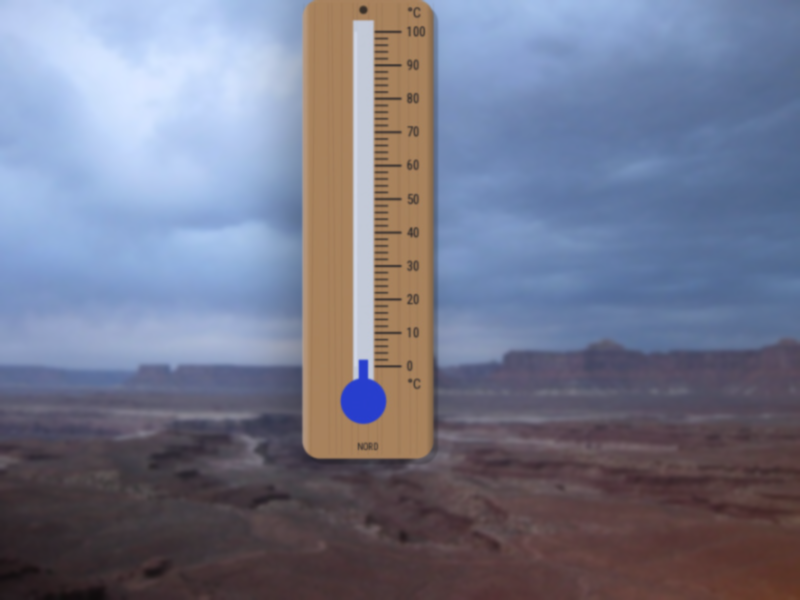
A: 2 °C
